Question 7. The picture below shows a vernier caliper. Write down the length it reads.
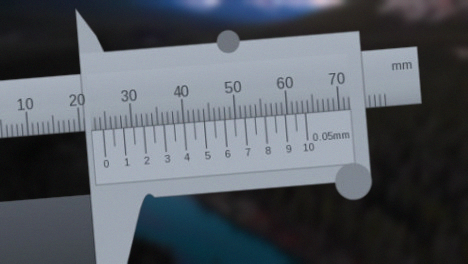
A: 24.5 mm
